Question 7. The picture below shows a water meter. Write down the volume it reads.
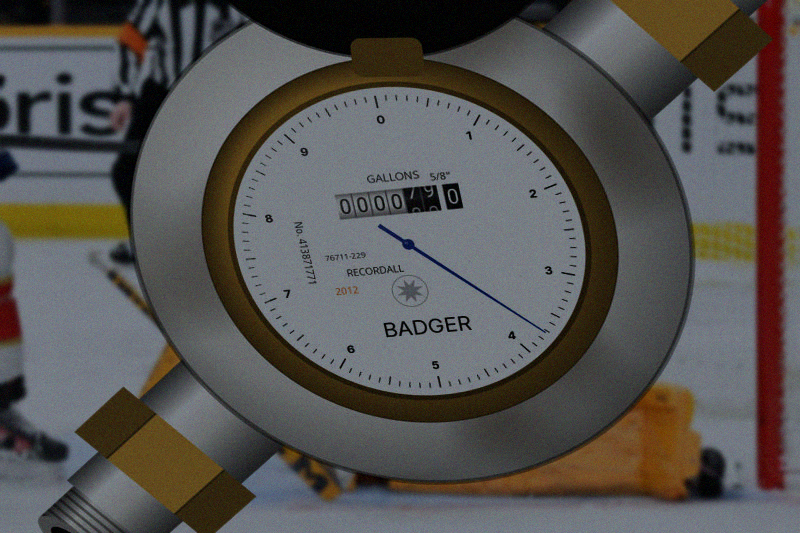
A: 793.7 gal
